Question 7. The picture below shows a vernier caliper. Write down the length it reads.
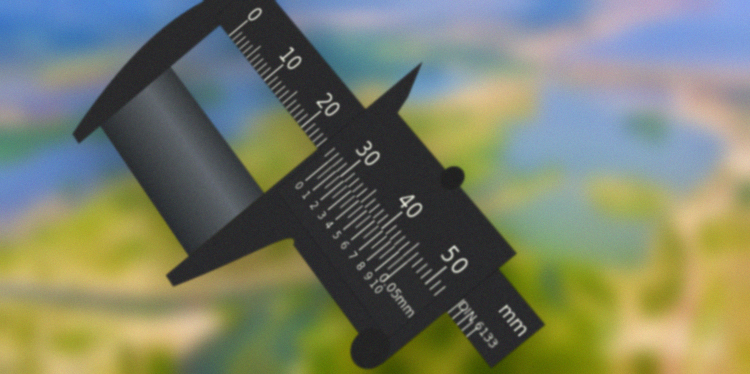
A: 27.0 mm
